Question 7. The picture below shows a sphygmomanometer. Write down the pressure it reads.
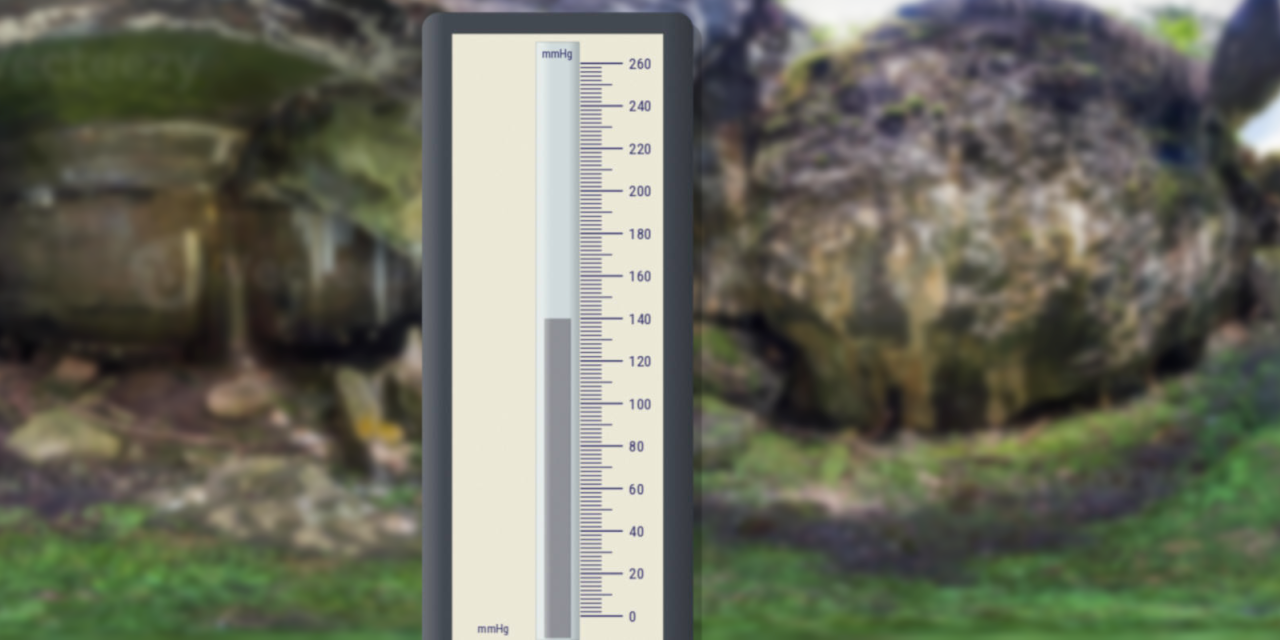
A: 140 mmHg
